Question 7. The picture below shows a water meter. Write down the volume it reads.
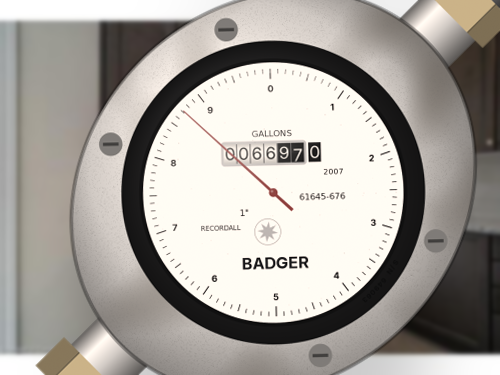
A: 66968.7 gal
